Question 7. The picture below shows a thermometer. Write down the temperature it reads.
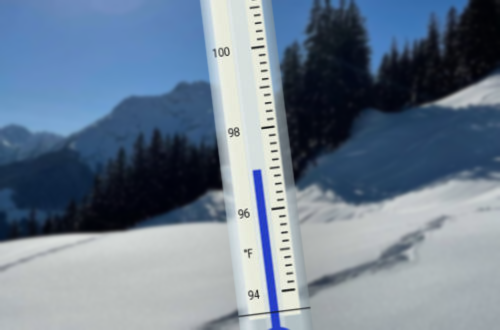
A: 97 °F
